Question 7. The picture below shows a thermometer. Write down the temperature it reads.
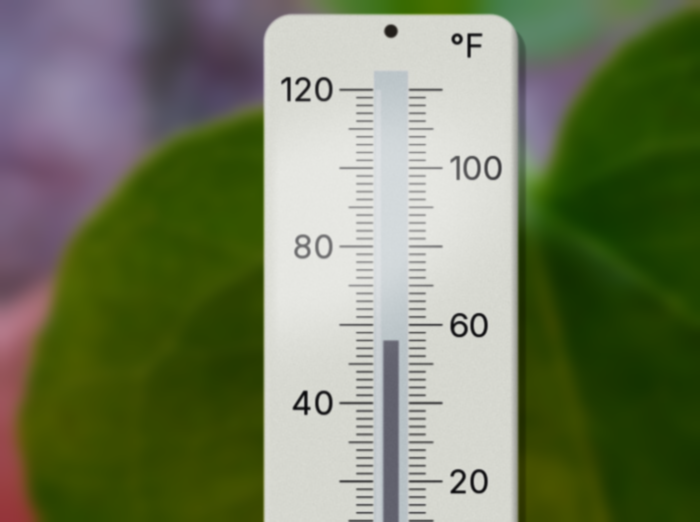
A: 56 °F
